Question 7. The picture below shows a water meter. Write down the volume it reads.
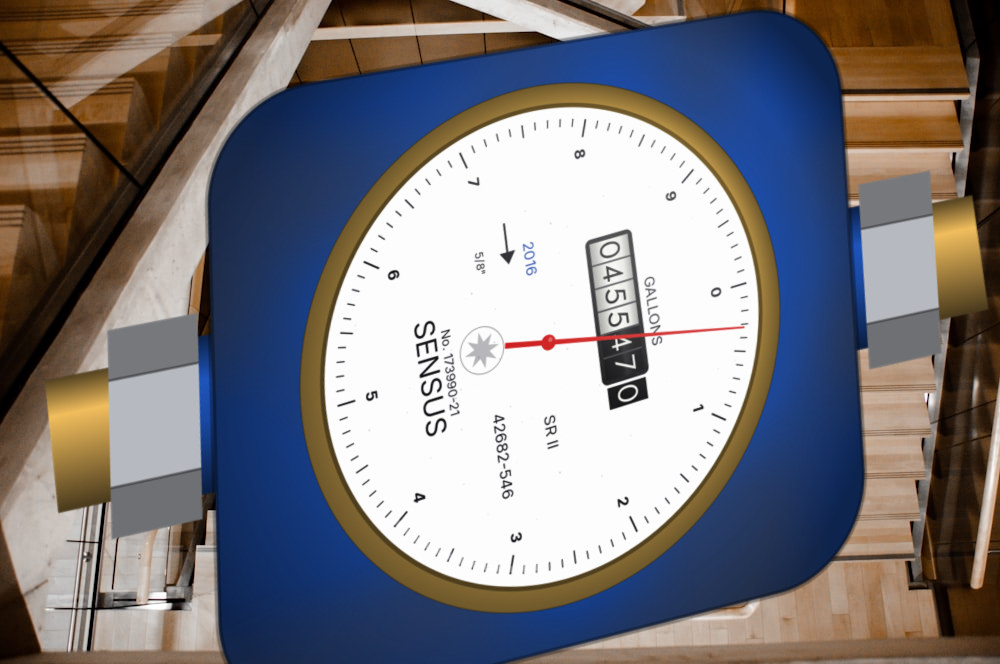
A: 455470.3 gal
